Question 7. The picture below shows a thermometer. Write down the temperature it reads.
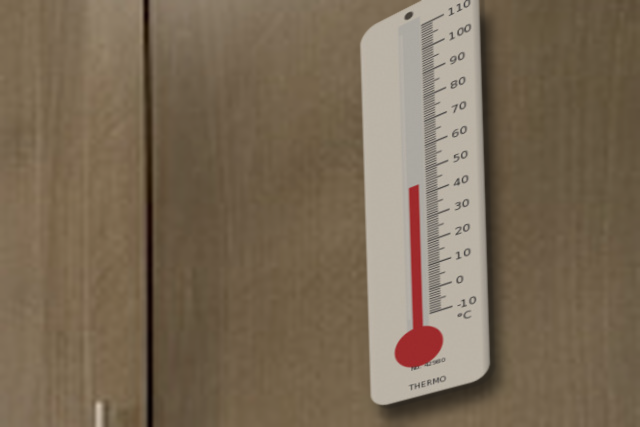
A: 45 °C
